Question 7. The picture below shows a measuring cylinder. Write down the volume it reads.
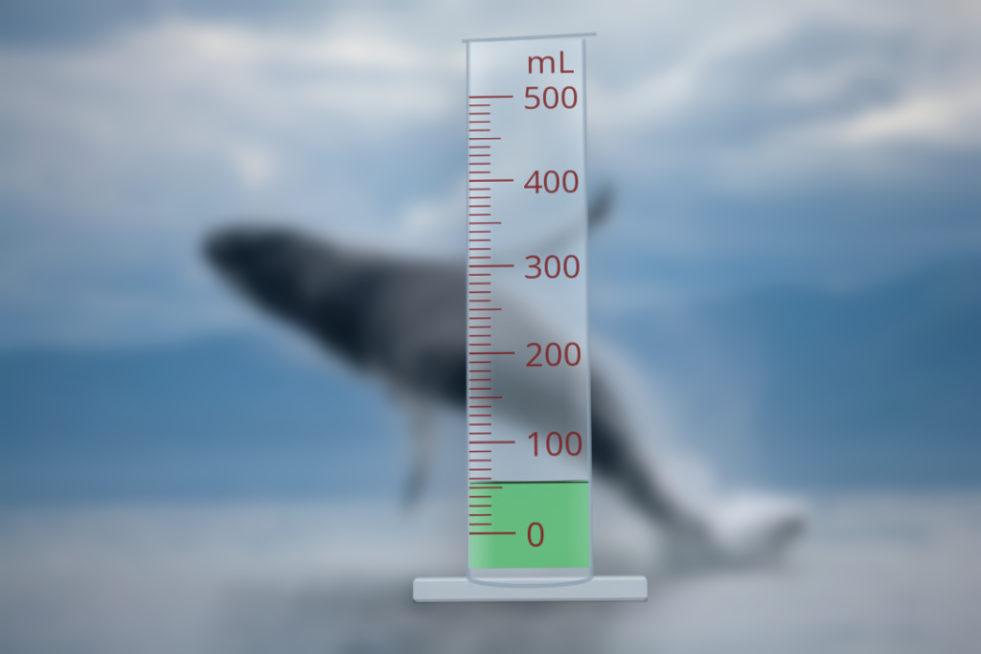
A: 55 mL
